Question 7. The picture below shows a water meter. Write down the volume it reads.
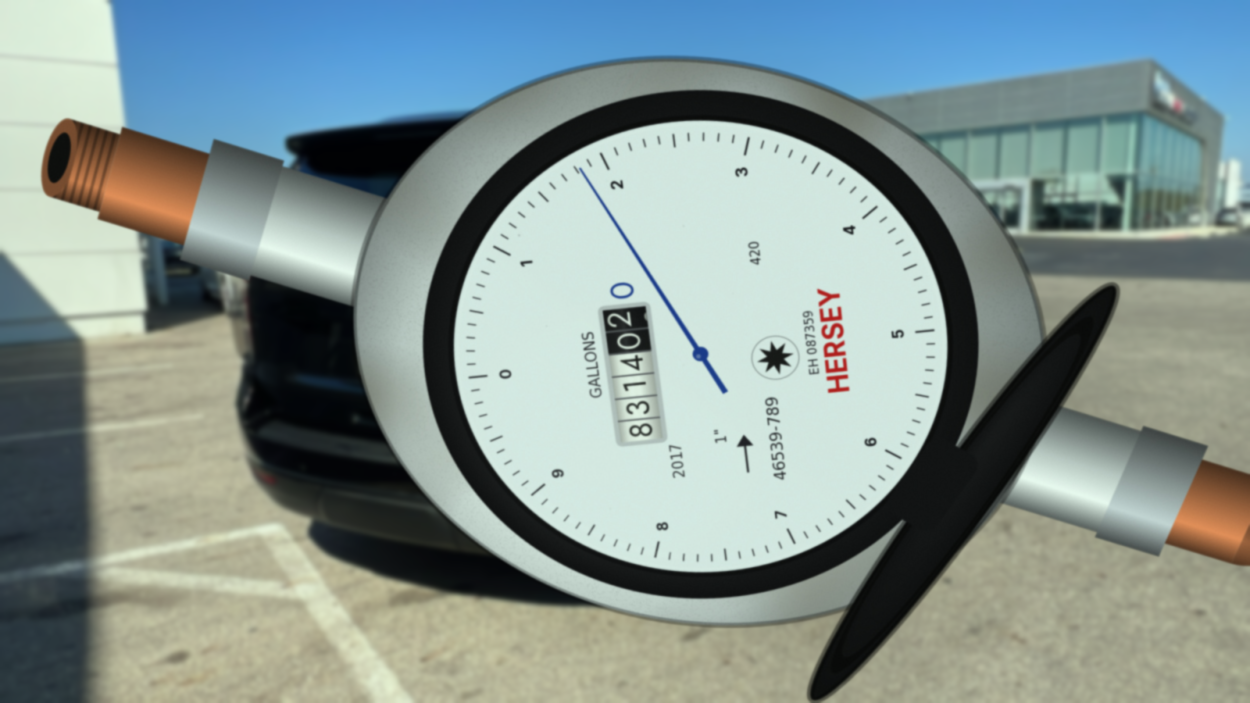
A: 8314021.8 gal
